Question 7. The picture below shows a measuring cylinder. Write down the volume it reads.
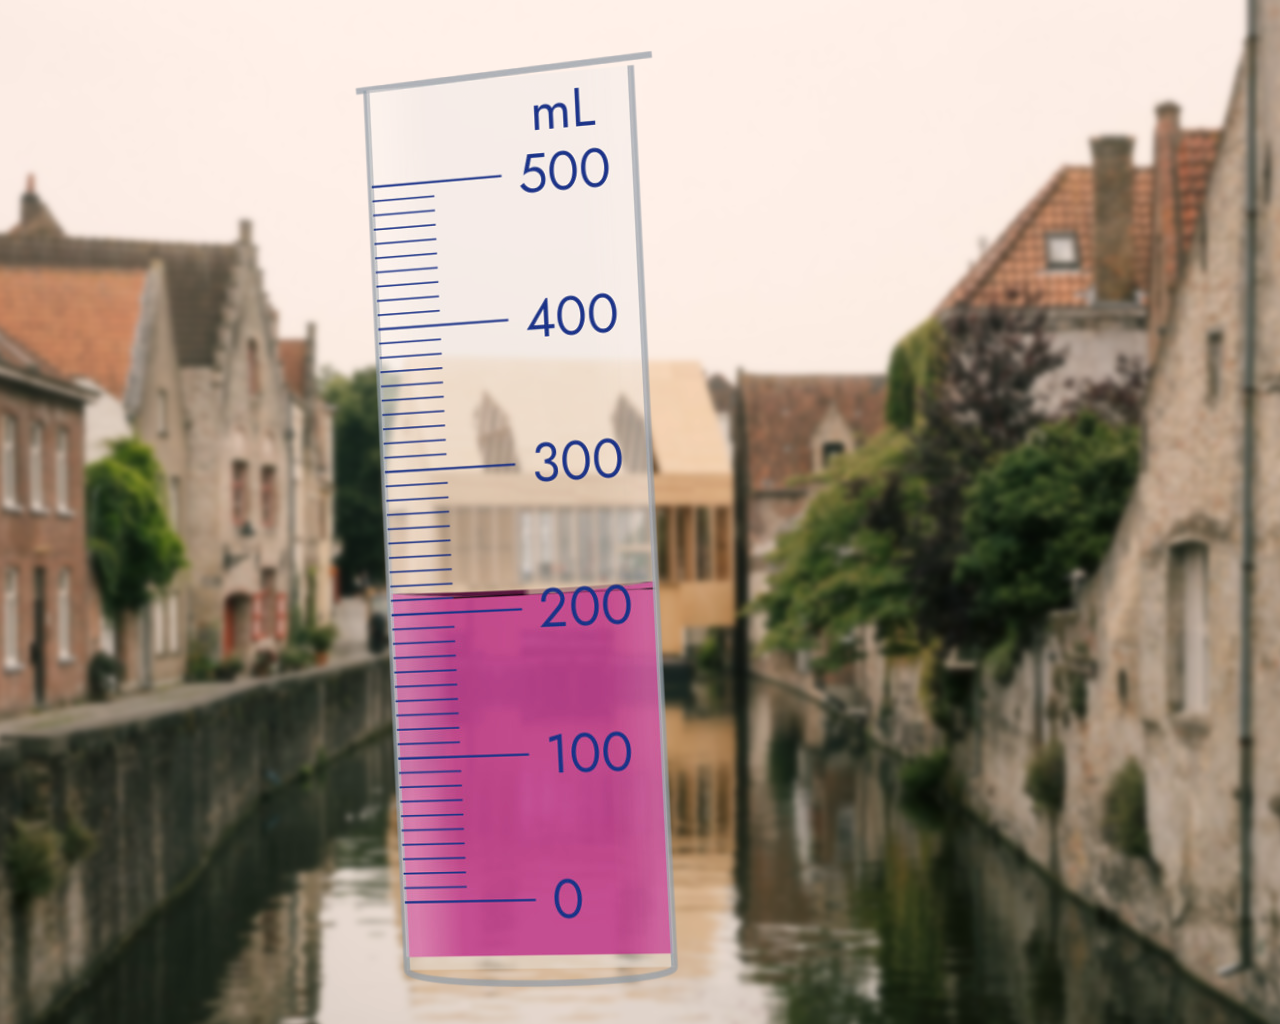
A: 210 mL
